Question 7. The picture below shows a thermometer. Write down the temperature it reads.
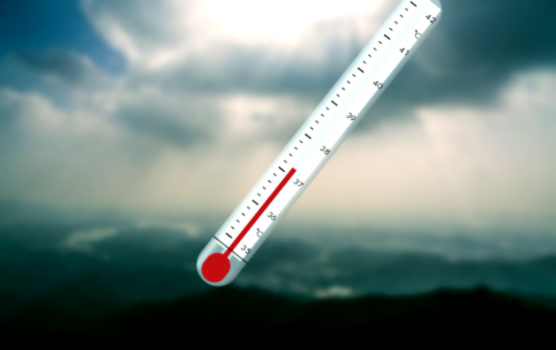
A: 37.2 °C
